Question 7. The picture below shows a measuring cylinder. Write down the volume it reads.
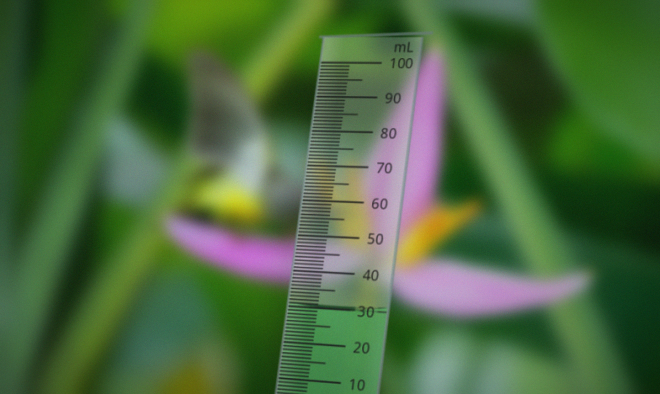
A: 30 mL
